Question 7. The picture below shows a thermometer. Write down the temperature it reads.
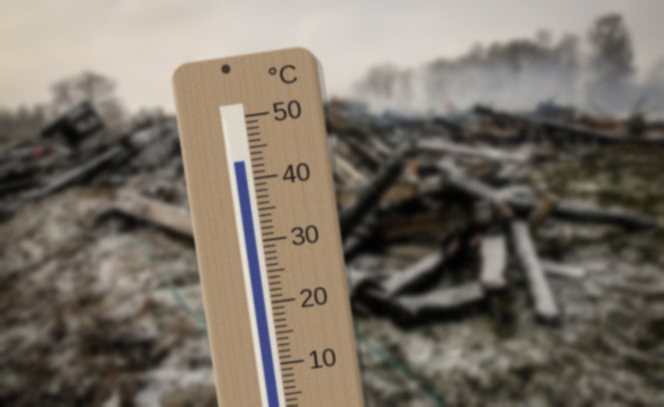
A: 43 °C
